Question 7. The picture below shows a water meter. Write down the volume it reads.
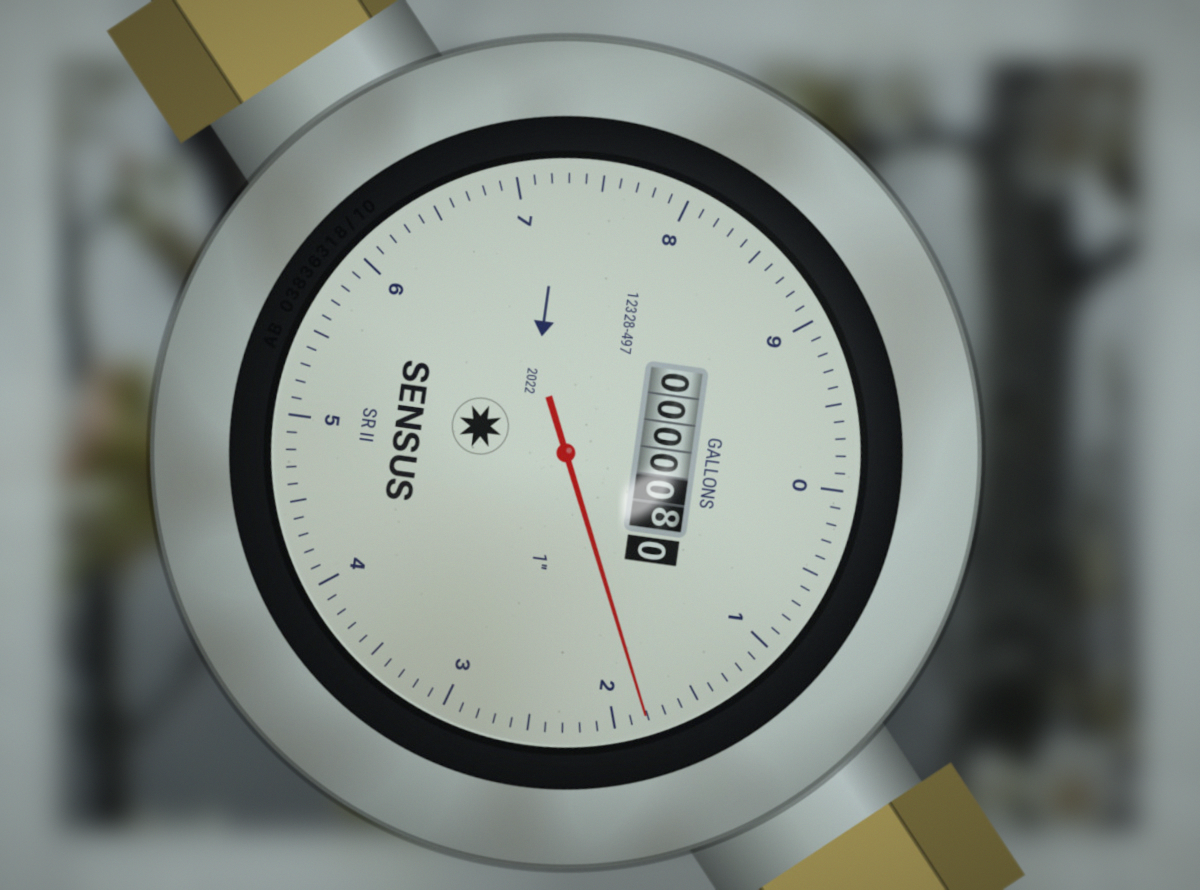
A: 81.8 gal
